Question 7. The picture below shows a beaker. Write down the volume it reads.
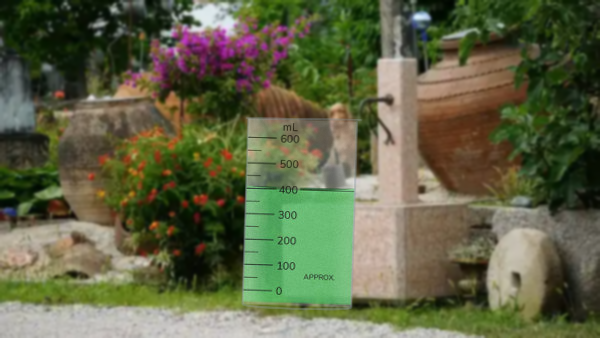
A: 400 mL
